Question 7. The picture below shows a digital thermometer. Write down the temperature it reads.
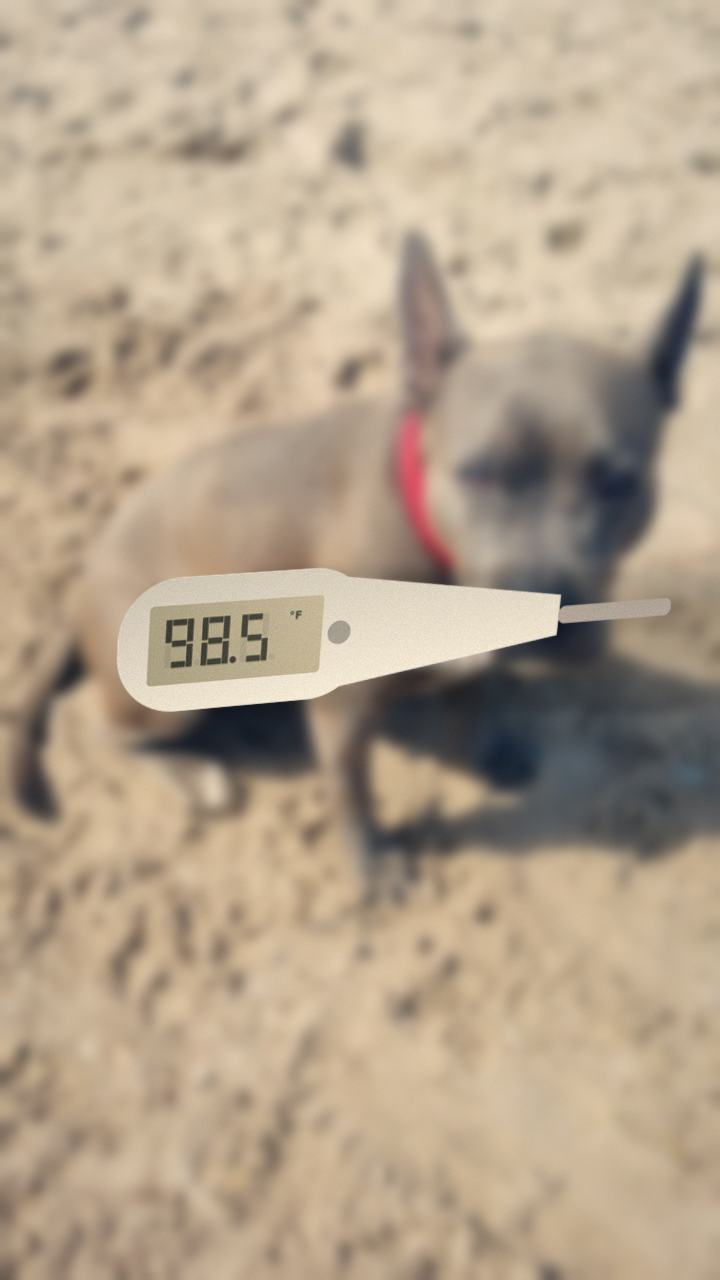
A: 98.5 °F
